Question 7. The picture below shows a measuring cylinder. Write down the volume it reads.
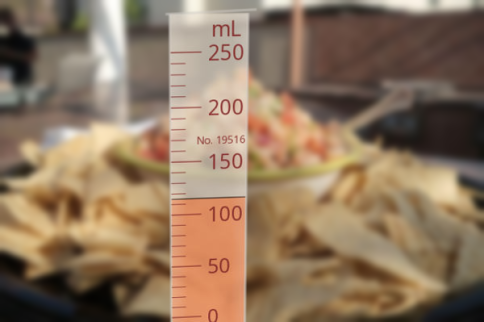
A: 115 mL
